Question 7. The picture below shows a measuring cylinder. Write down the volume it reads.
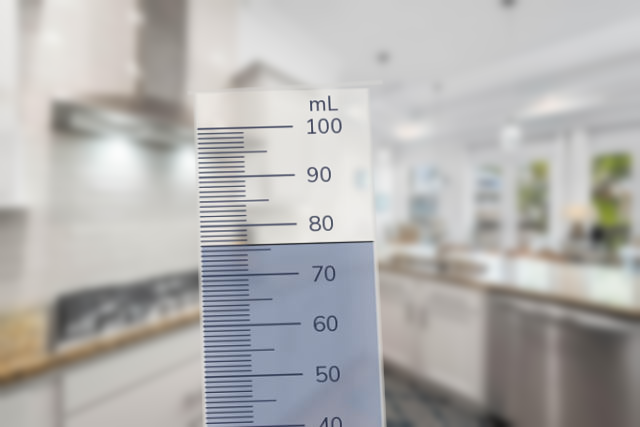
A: 76 mL
